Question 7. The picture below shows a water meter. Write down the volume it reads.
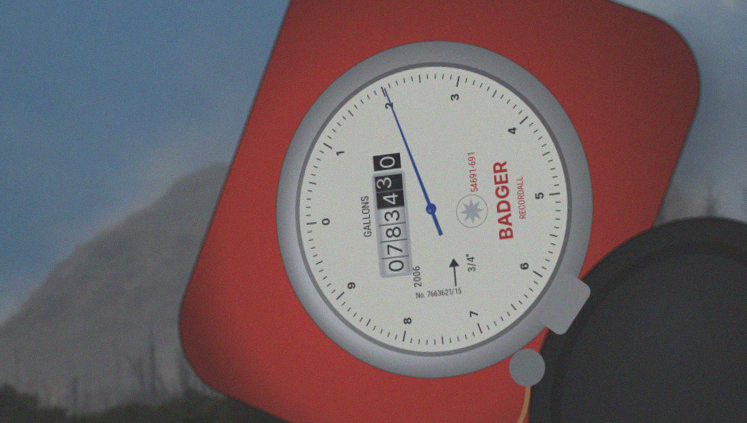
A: 783432.0 gal
